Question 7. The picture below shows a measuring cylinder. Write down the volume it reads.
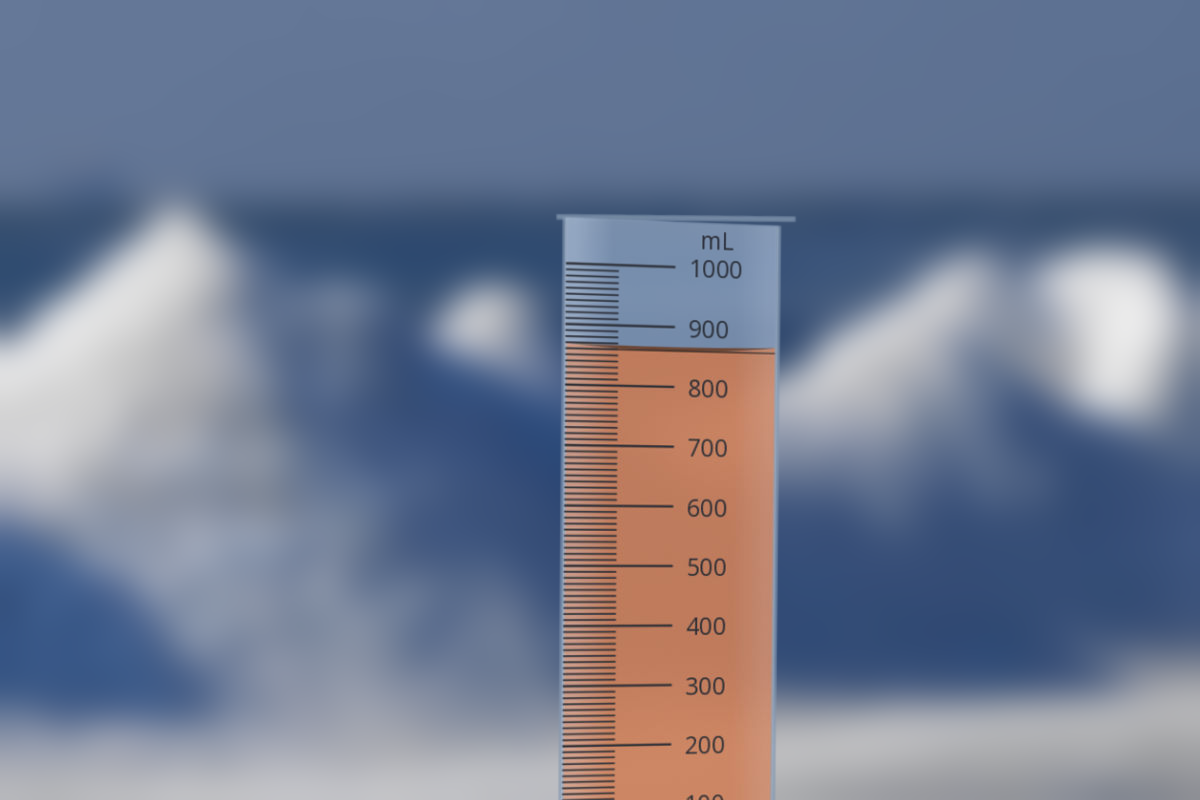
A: 860 mL
